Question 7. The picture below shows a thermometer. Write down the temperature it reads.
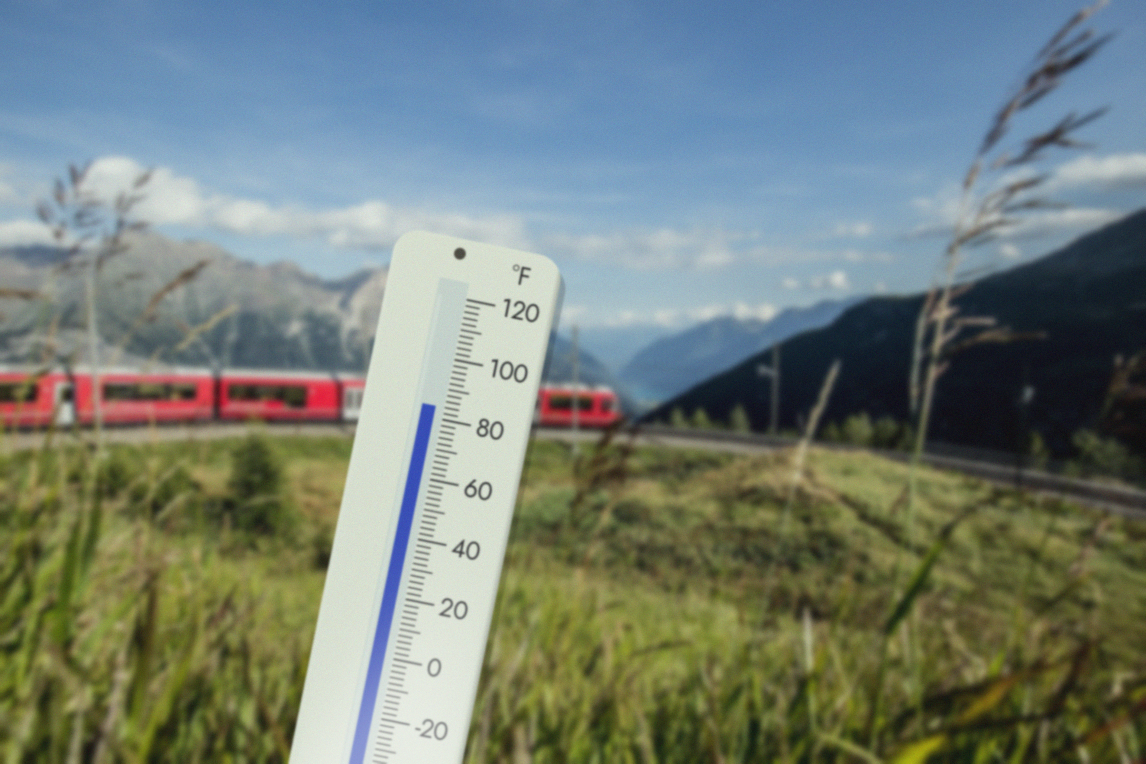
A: 84 °F
